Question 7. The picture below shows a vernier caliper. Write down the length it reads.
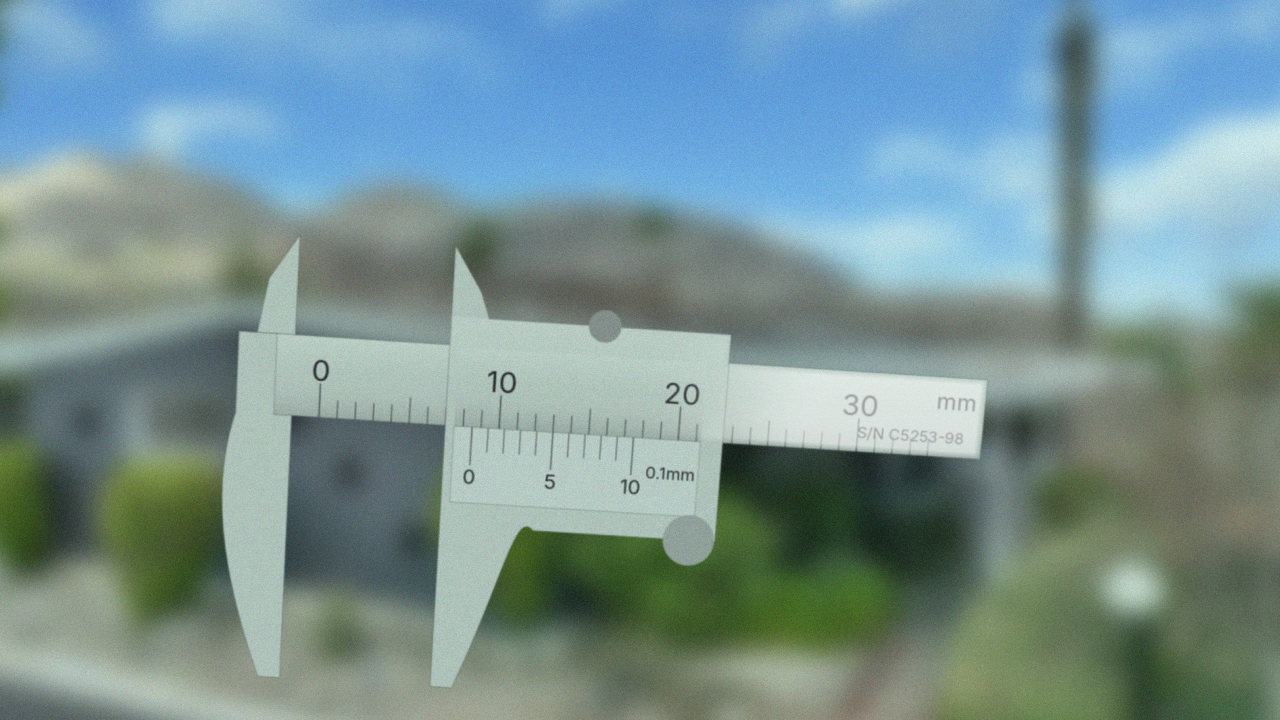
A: 8.5 mm
